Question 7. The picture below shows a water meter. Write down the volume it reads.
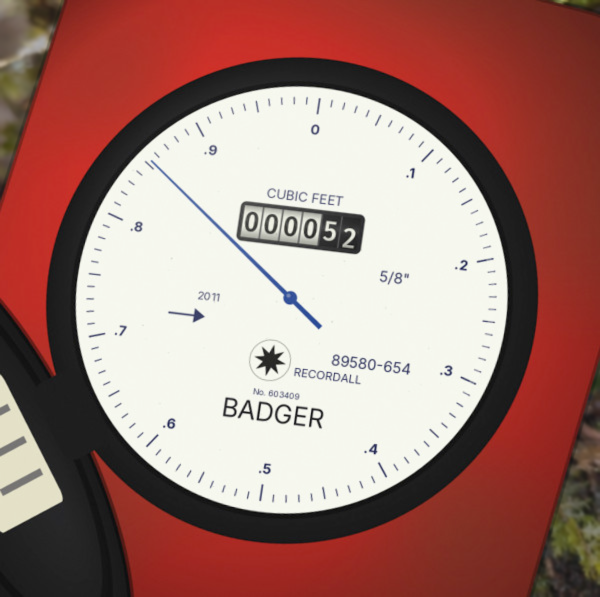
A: 51.85 ft³
